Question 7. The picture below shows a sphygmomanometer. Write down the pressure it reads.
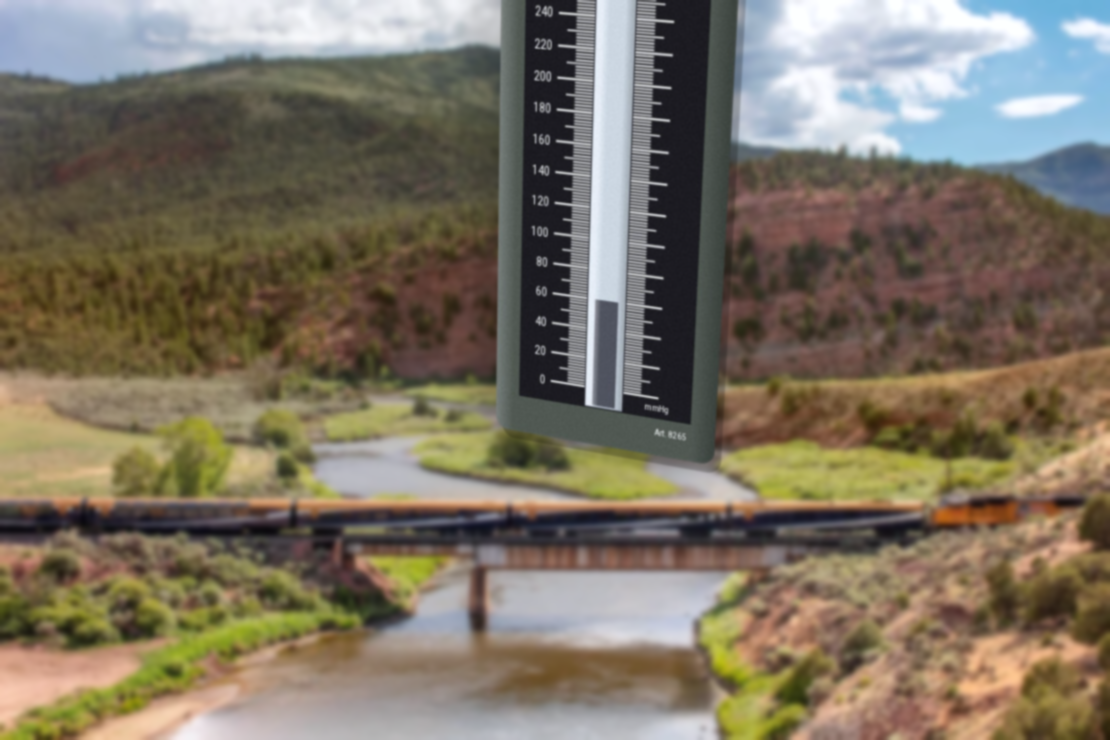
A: 60 mmHg
